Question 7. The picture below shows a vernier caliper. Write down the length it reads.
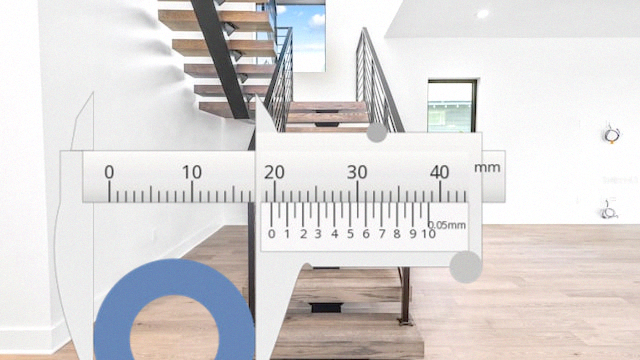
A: 19.6 mm
